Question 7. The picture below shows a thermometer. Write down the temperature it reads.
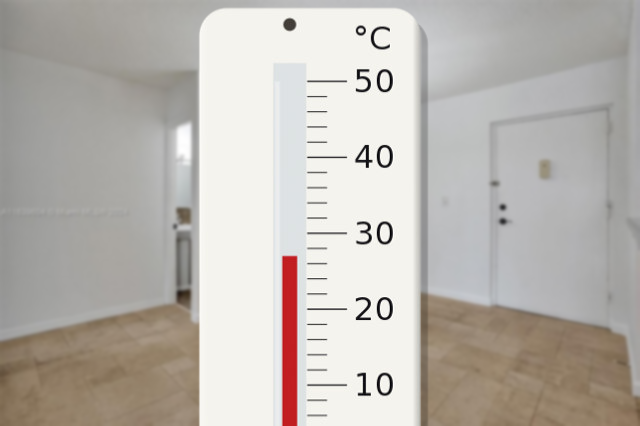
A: 27 °C
